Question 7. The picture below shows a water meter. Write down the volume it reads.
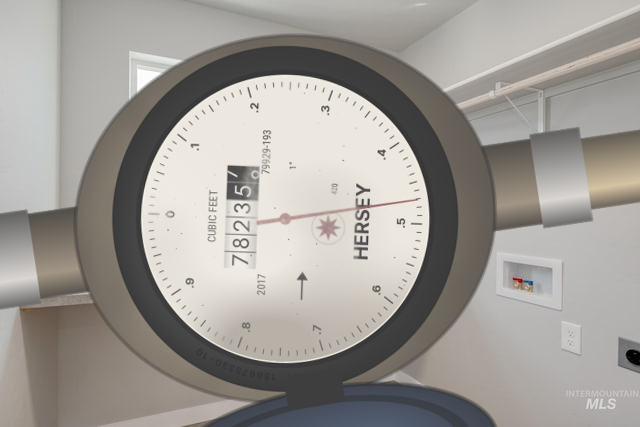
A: 782357.47 ft³
